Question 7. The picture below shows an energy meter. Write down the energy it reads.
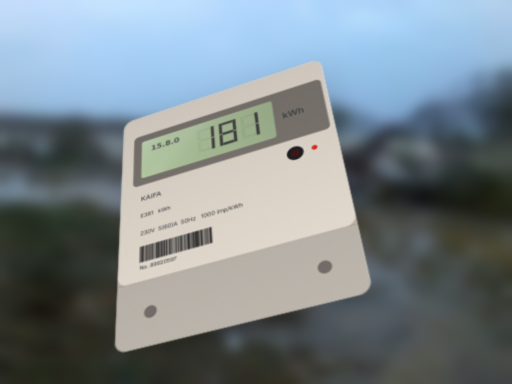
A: 181 kWh
